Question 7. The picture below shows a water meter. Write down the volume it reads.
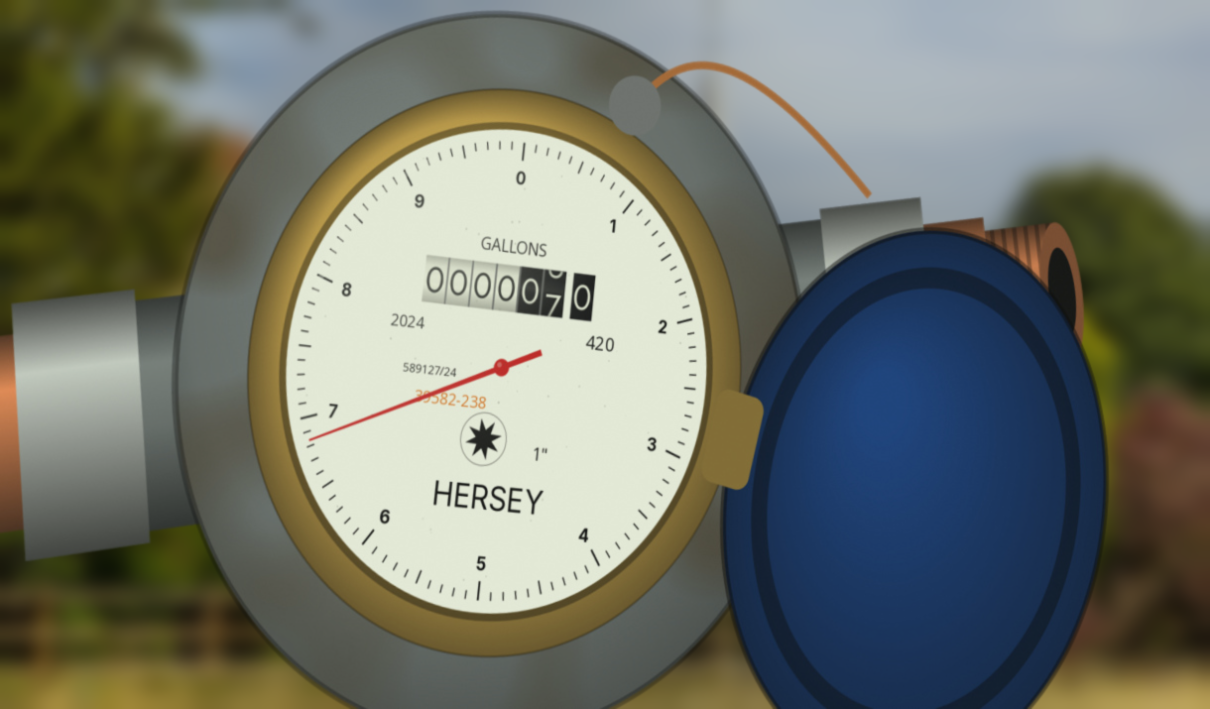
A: 66.8 gal
